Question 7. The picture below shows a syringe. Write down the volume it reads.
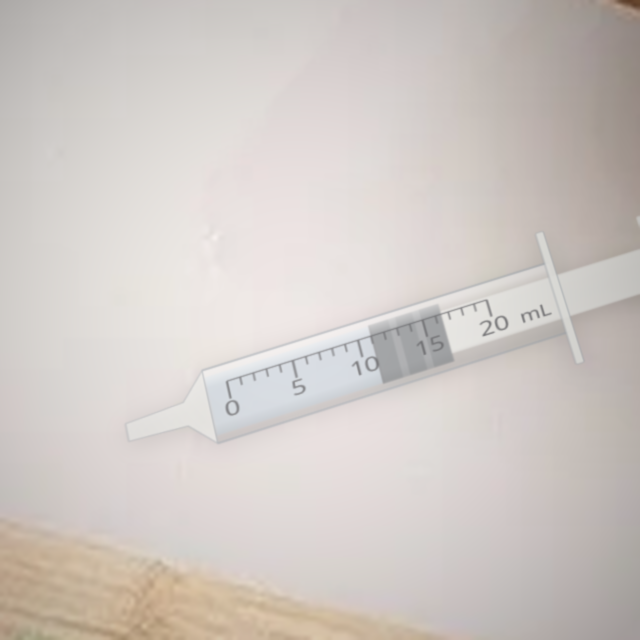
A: 11 mL
